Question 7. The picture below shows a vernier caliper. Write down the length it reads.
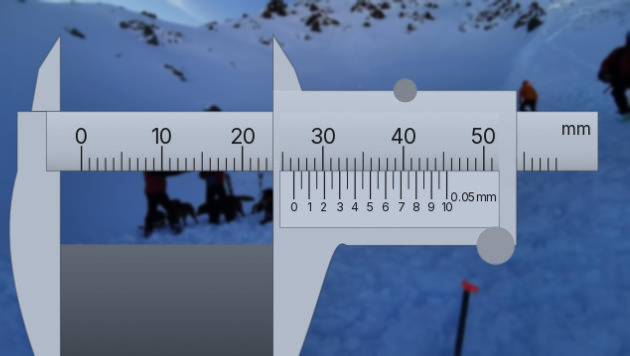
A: 26.4 mm
